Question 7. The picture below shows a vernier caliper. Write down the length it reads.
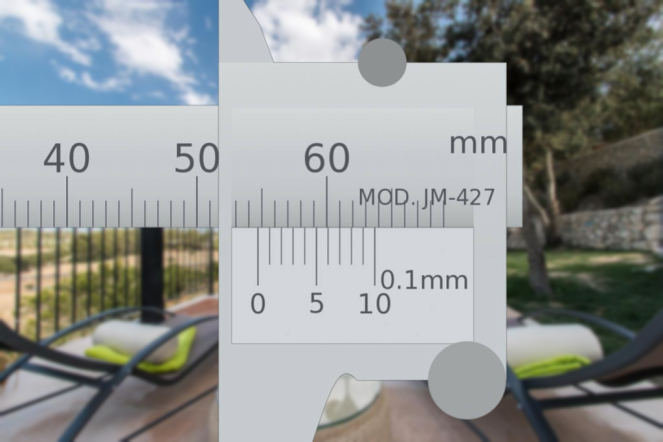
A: 54.7 mm
